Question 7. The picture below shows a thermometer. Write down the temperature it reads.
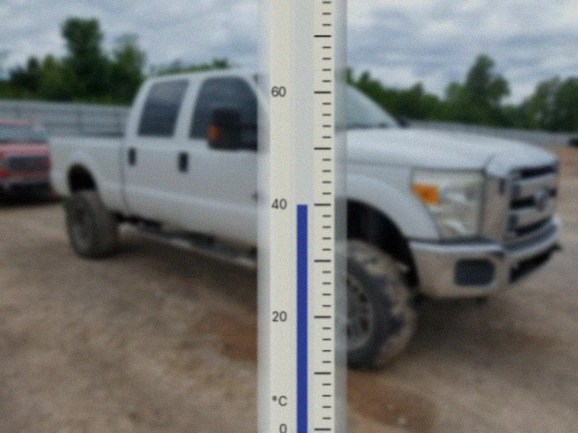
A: 40 °C
